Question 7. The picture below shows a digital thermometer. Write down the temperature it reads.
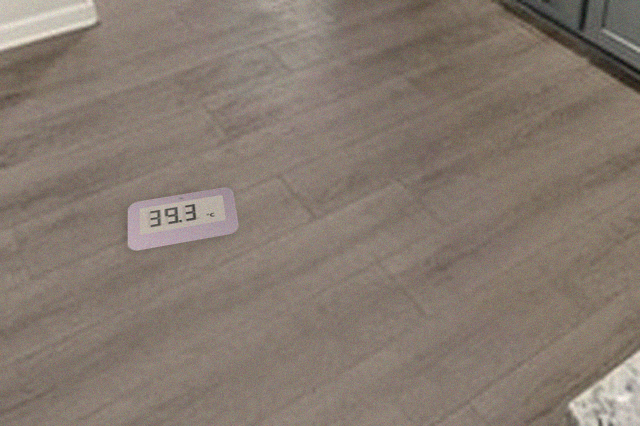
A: 39.3 °C
